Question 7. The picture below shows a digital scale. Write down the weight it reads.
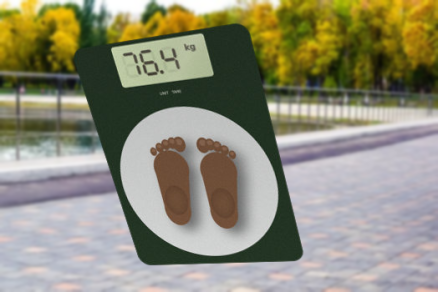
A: 76.4 kg
